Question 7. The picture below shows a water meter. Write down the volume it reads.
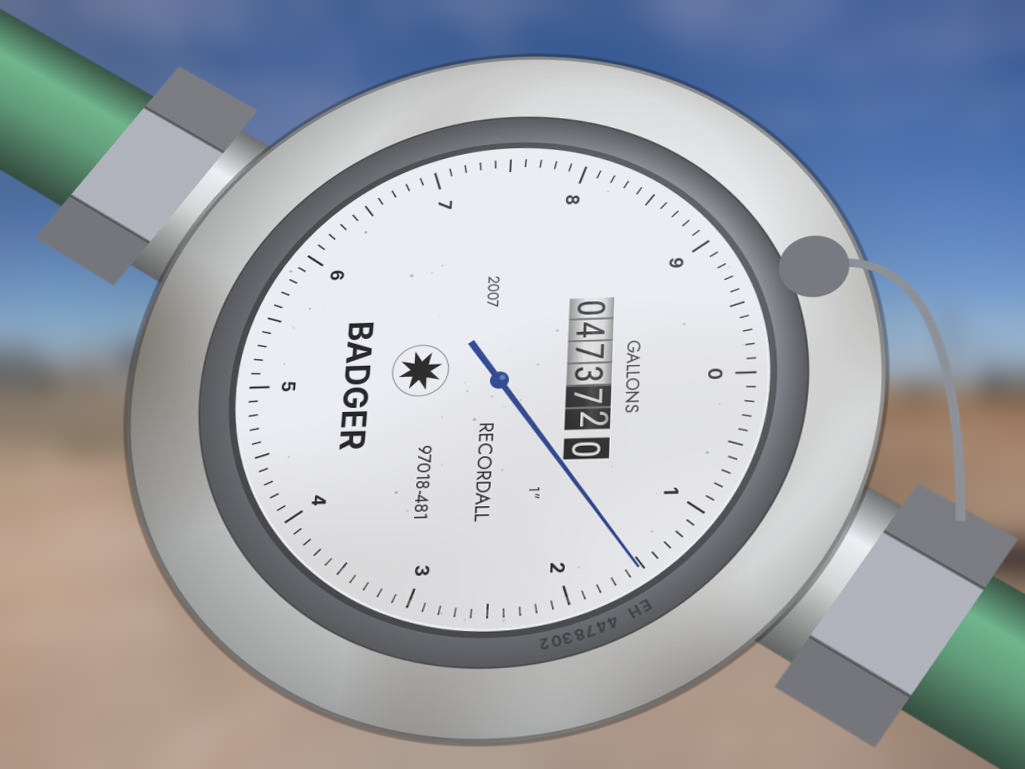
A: 473721.5 gal
